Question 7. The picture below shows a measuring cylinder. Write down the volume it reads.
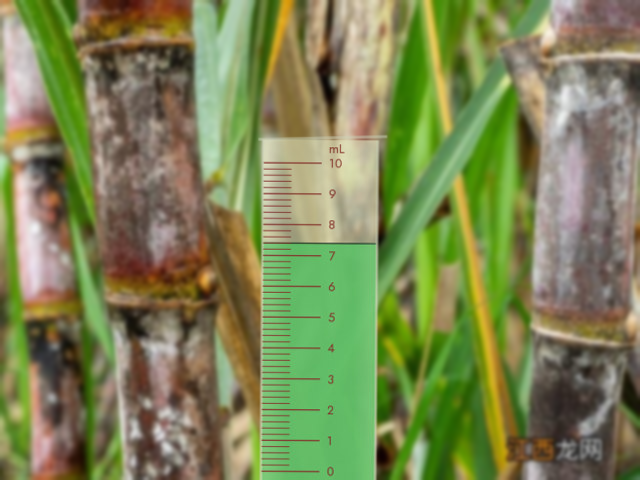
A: 7.4 mL
